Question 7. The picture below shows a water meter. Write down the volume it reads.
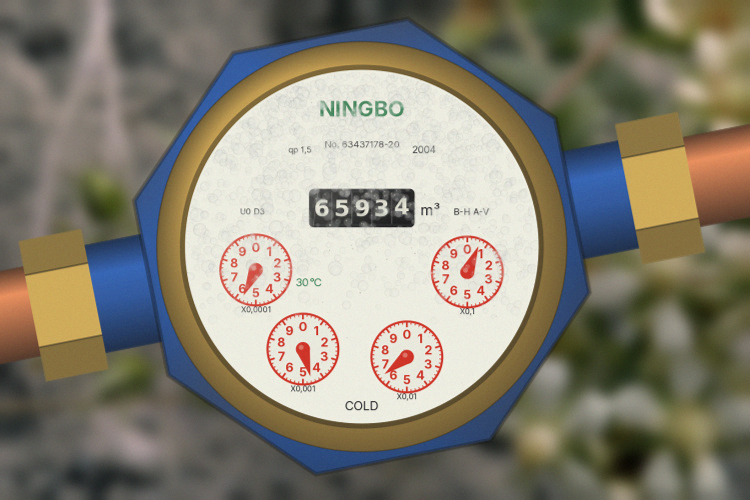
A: 65934.0645 m³
